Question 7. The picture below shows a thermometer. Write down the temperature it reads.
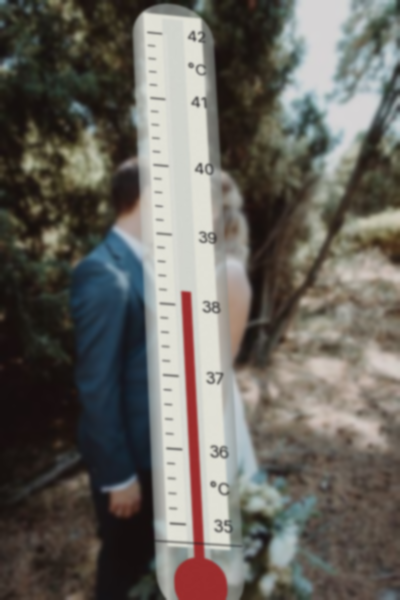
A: 38.2 °C
